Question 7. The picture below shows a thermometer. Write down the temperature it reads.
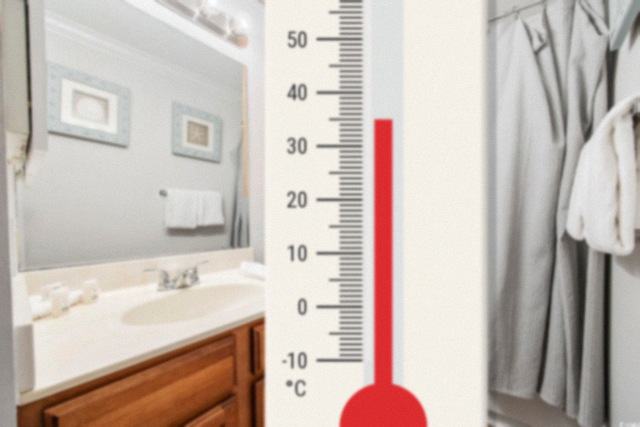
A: 35 °C
